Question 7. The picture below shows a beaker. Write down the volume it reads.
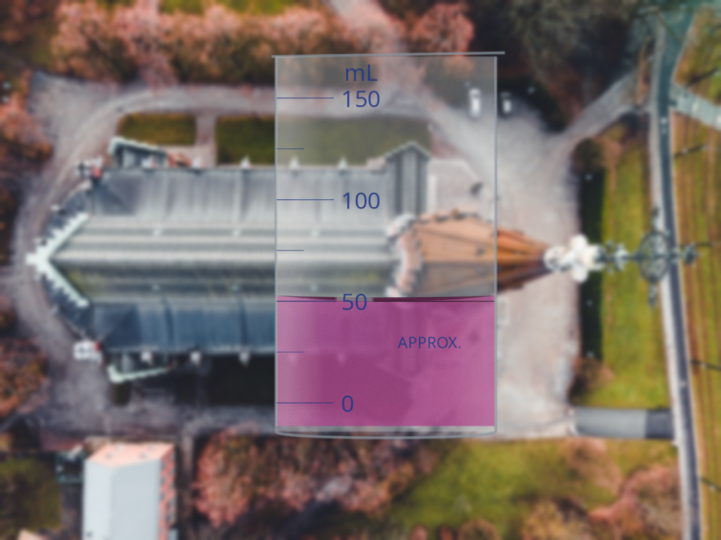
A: 50 mL
